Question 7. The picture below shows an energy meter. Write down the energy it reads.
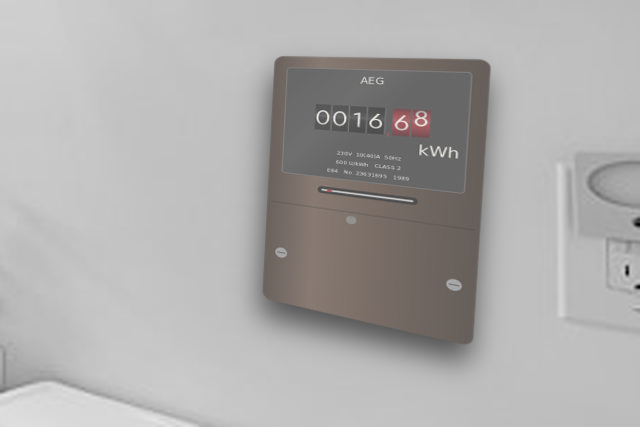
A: 16.68 kWh
